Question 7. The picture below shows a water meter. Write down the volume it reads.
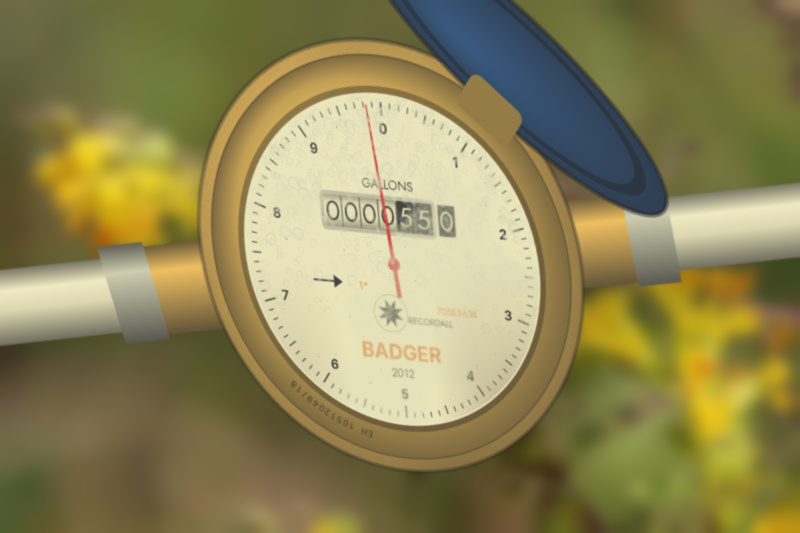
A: 549.8 gal
